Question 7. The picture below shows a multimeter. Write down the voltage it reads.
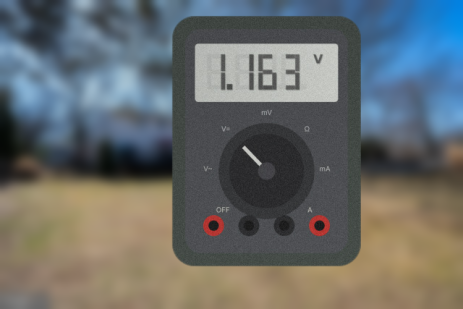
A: 1.163 V
